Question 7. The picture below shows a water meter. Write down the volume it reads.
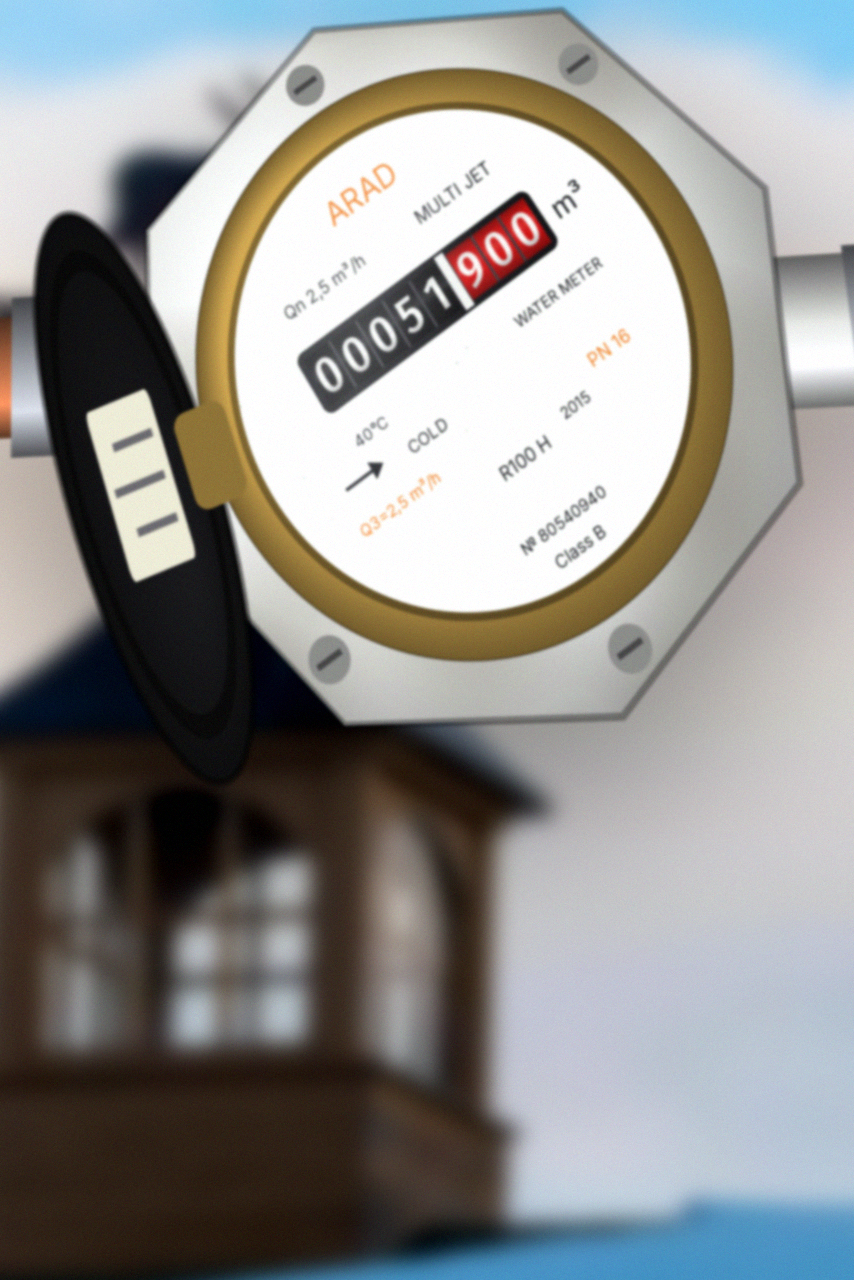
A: 51.900 m³
